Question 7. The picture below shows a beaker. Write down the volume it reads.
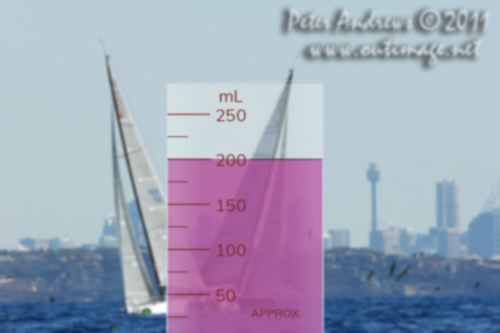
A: 200 mL
